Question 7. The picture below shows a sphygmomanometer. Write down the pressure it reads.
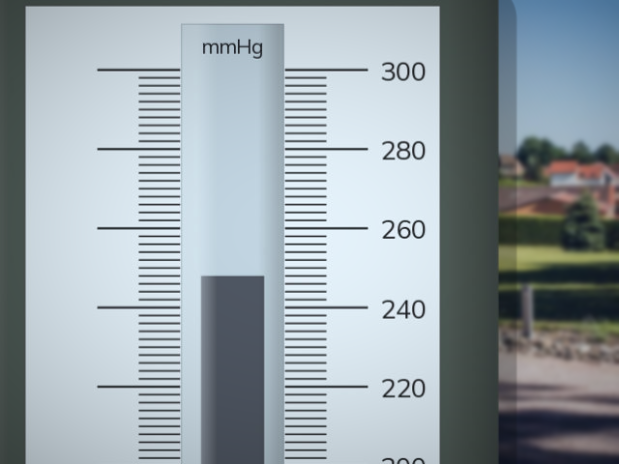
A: 248 mmHg
